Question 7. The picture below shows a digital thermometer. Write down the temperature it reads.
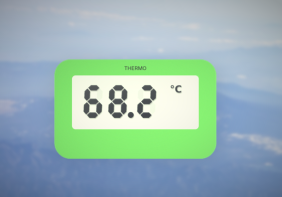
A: 68.2 °C
